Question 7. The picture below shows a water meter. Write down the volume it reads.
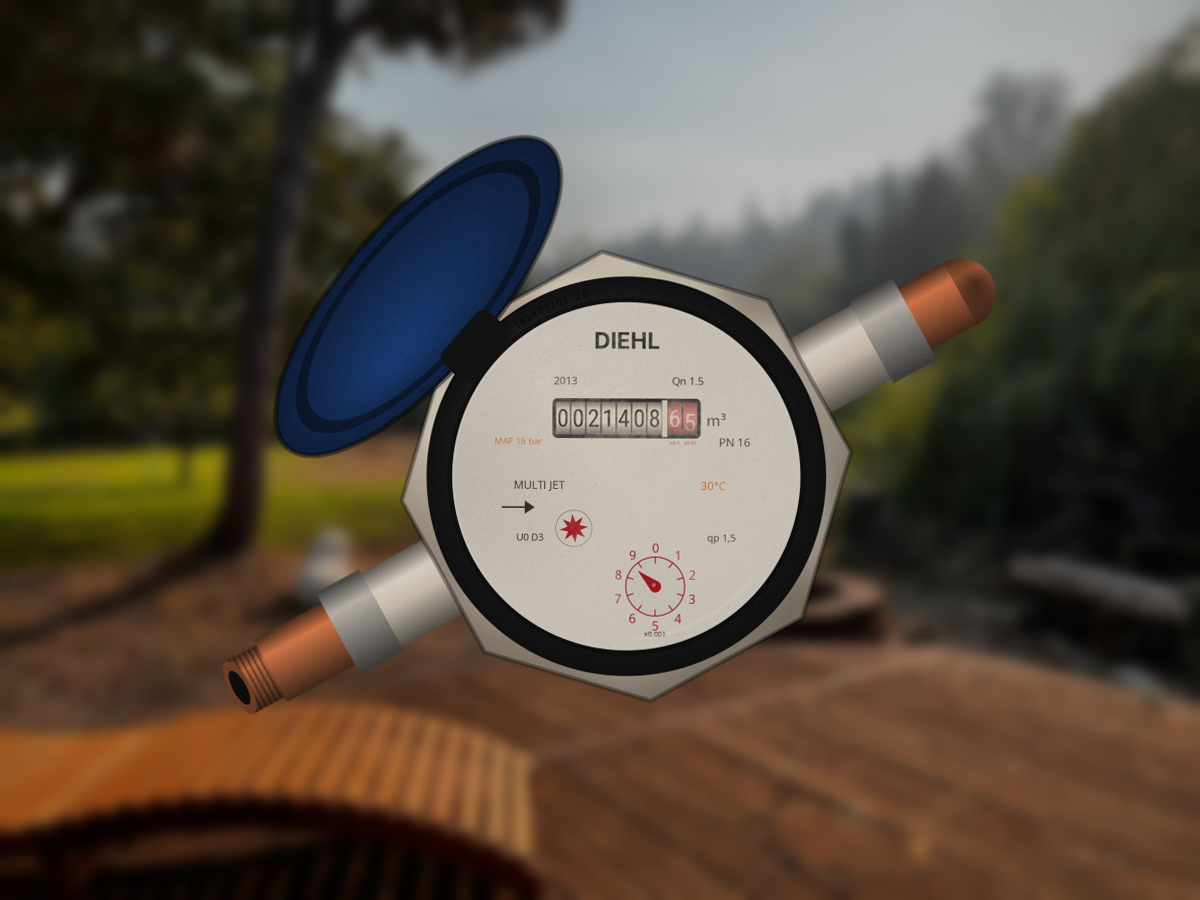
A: 21408.648 m³
